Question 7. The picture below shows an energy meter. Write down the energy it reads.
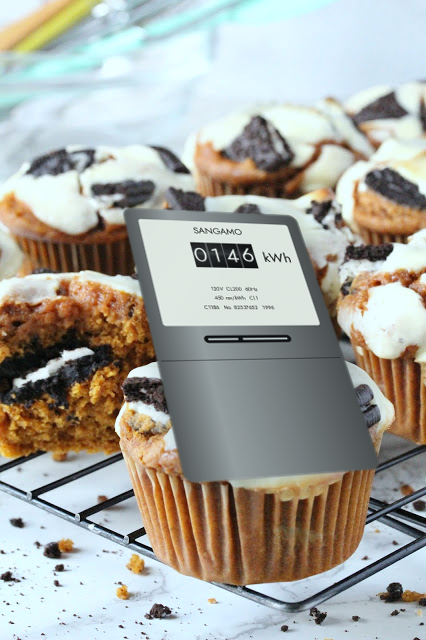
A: 146 kWh
